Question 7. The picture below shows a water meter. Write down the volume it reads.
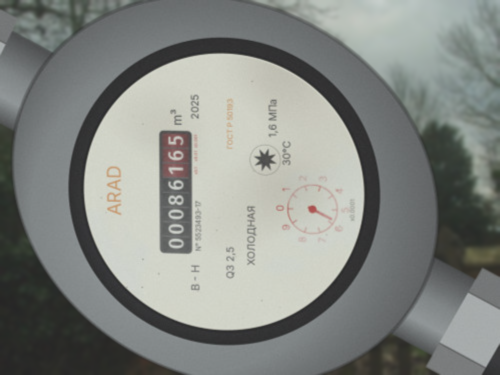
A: 86.1655 m³
